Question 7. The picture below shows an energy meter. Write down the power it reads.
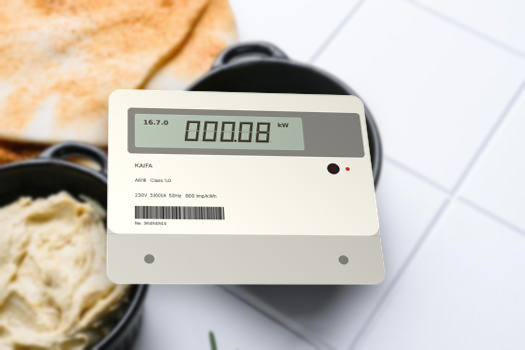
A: 0.08 kW
